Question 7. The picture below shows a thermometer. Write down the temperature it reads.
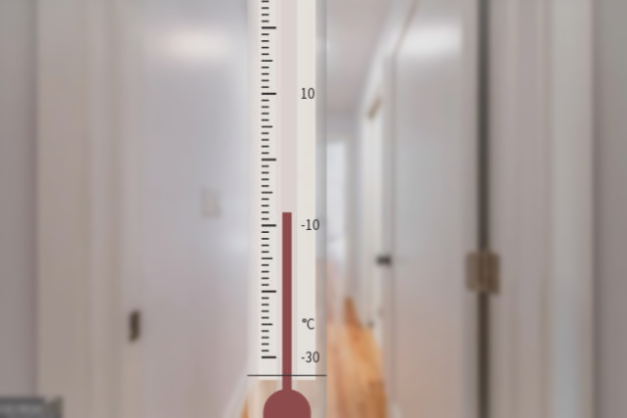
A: -8 °C
